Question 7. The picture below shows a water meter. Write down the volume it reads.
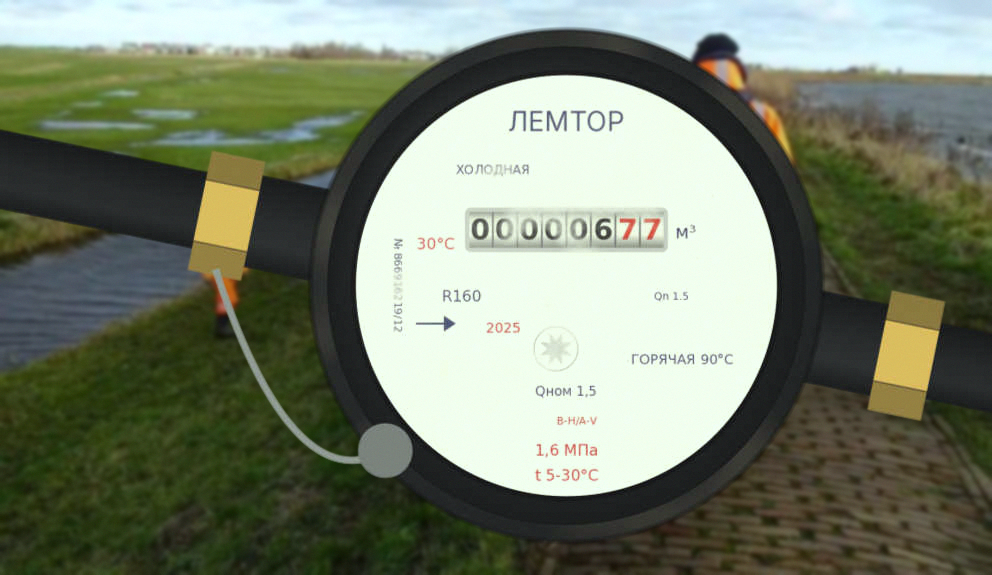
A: 6.77 m³
